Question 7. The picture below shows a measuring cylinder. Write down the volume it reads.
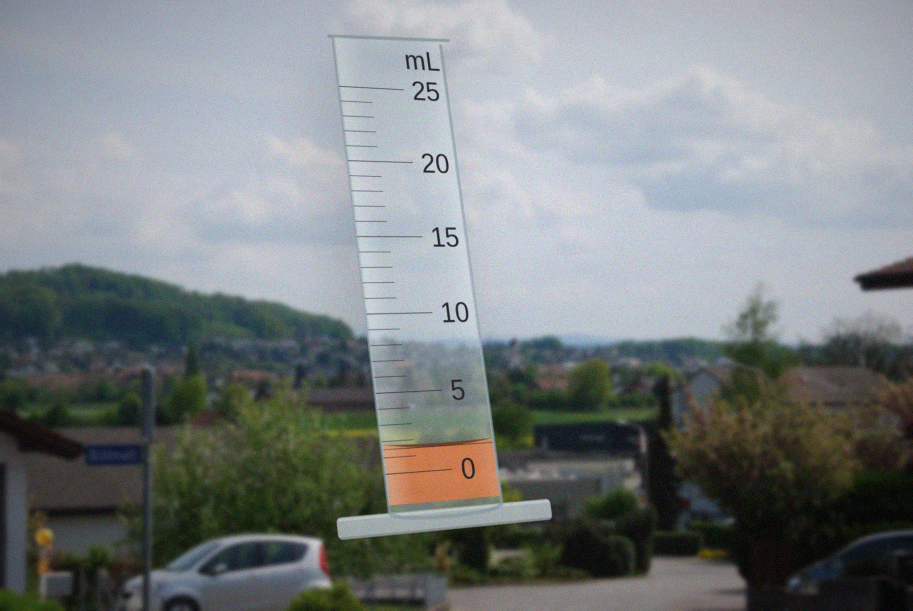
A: 1.5 mL
